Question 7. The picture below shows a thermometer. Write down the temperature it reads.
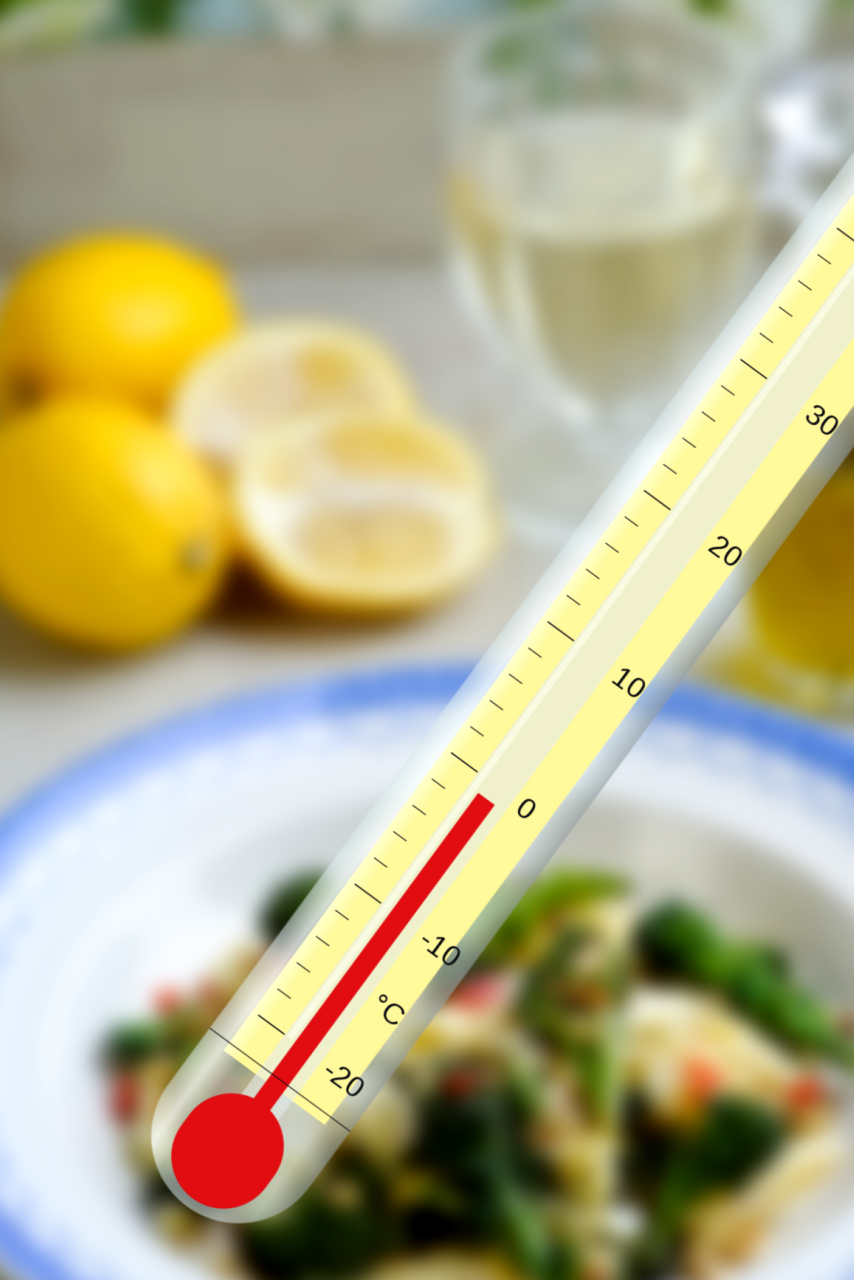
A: -1 °C
